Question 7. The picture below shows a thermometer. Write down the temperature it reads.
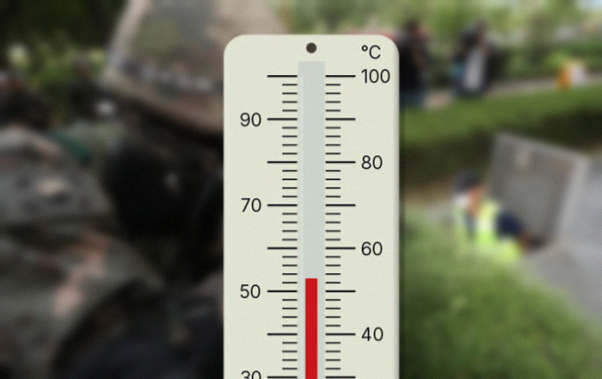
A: 53 °C
